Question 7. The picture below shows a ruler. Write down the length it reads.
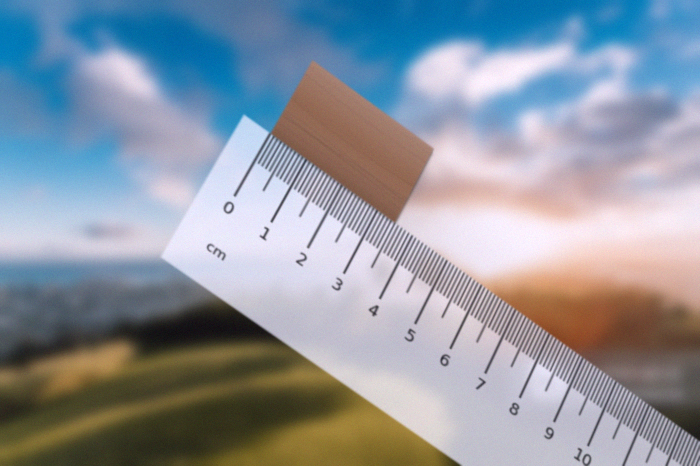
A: 3.5 cm
